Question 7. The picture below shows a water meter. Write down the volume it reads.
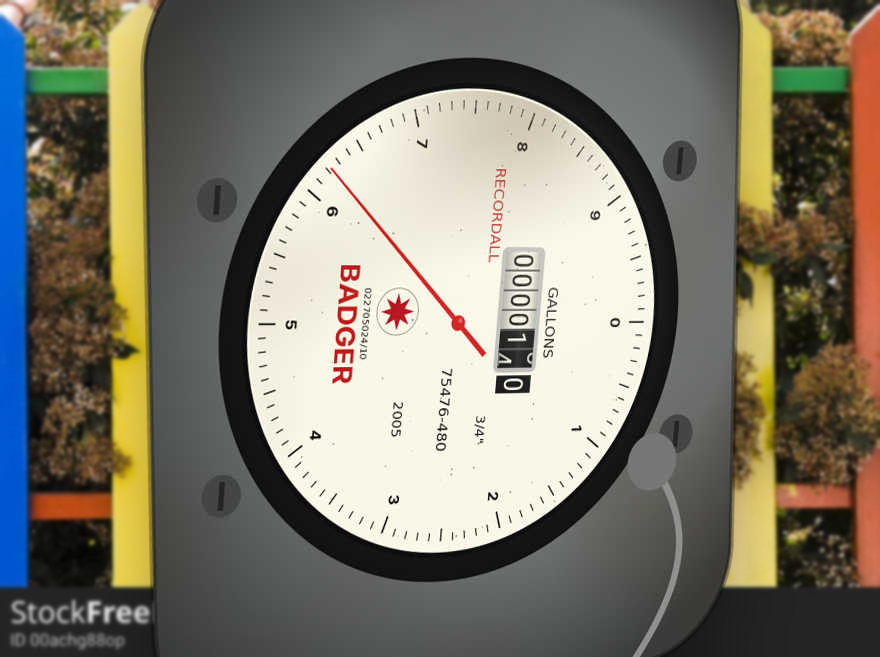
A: 136.2 gal
